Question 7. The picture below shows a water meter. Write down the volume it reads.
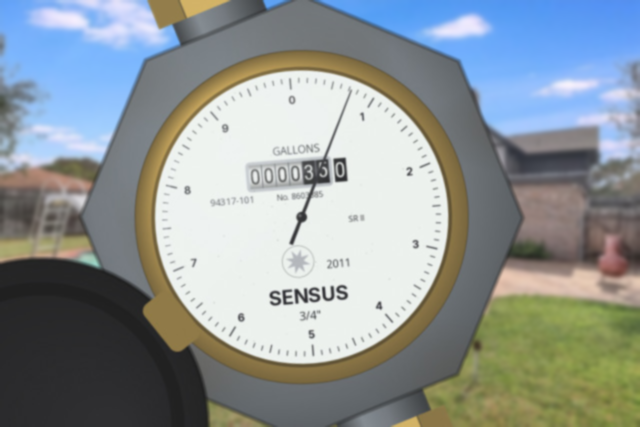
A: 350.7 gal
